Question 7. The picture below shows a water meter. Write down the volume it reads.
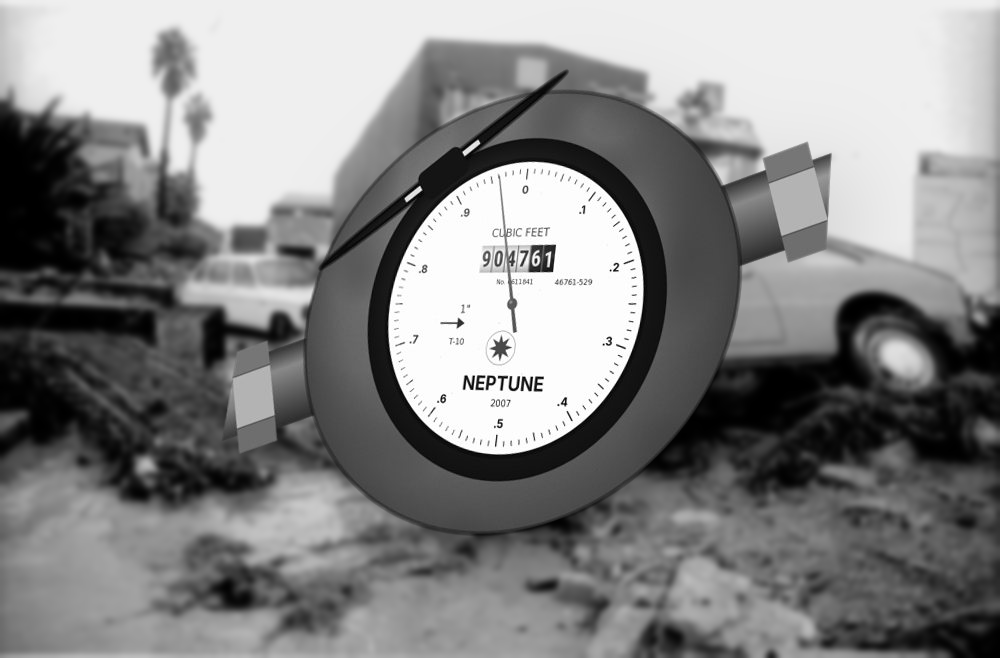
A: 904760.96 ft³
